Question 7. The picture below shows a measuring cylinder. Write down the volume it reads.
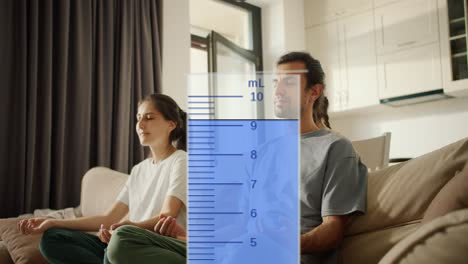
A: 9.2 mL
